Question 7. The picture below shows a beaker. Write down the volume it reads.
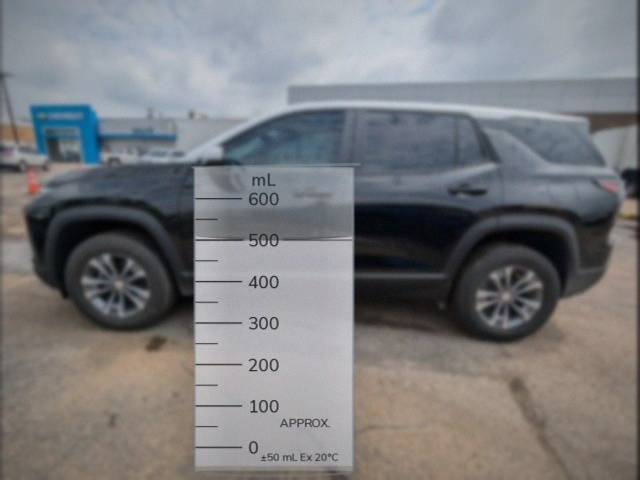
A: 500 mL
